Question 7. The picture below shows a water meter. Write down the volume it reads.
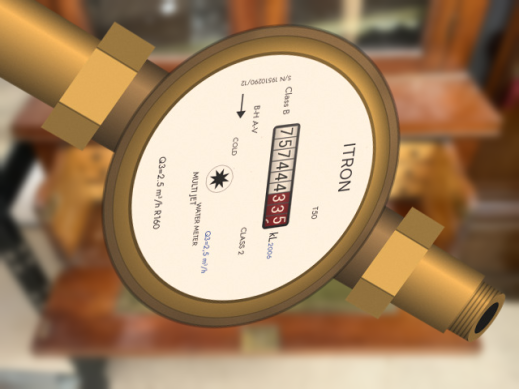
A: 757444.335 kL
